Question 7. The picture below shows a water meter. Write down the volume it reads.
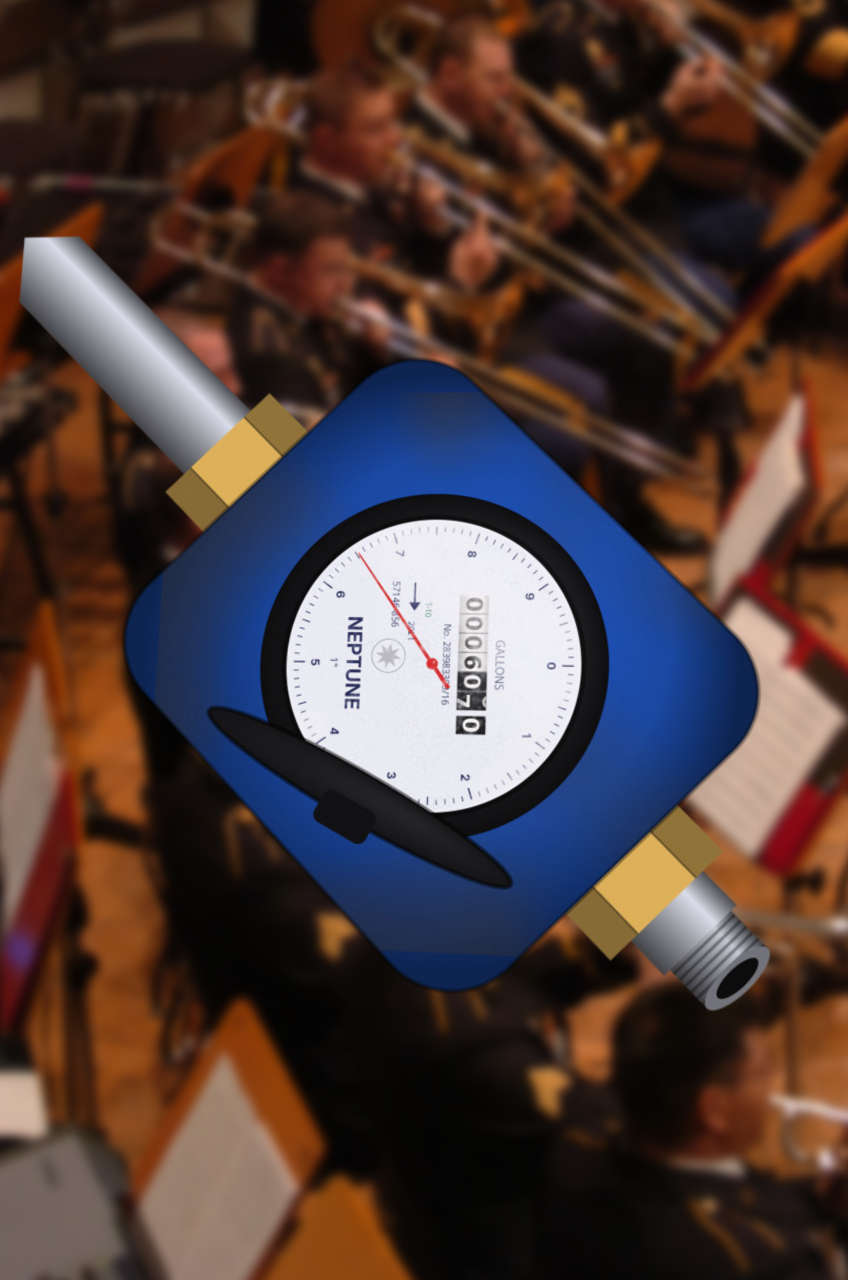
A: 6066.5 gal
